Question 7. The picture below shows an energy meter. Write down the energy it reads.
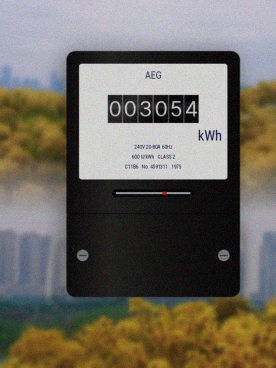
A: 3054 kWh
